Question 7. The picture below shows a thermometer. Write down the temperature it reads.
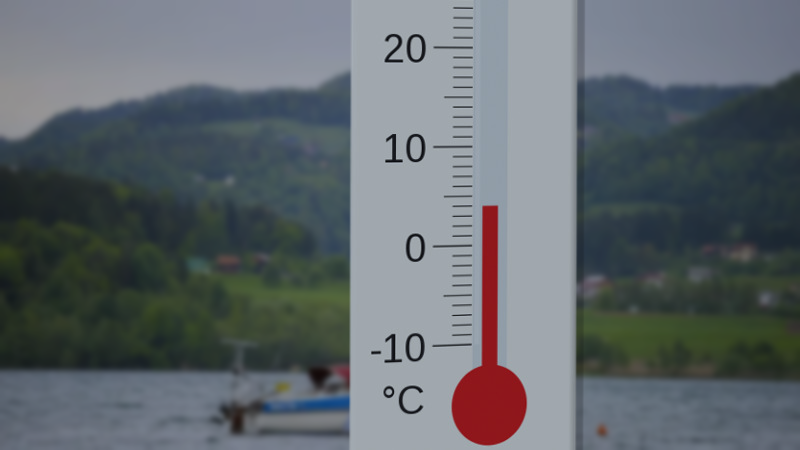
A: 4 °C
